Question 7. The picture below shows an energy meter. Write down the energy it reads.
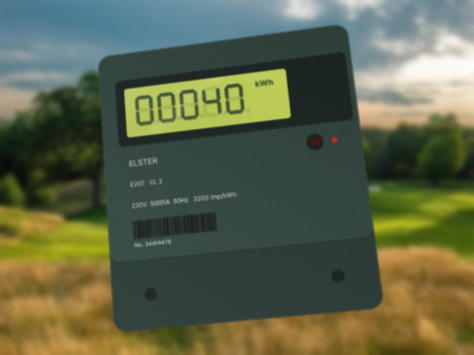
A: 40 kWh
